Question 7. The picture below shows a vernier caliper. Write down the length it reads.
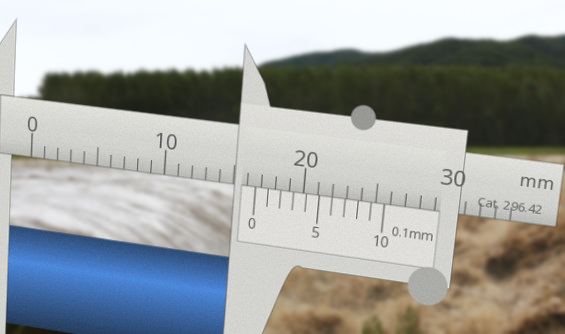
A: 16.6 mm
